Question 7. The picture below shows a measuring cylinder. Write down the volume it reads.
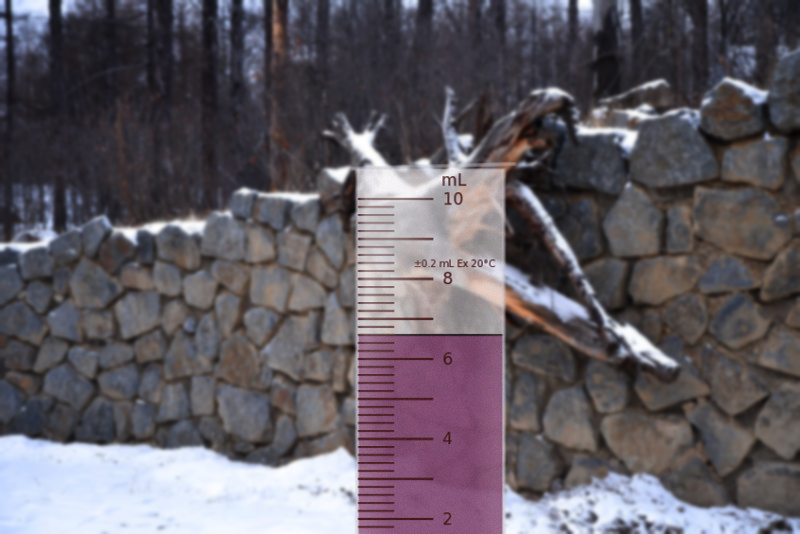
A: 6.6 mL
